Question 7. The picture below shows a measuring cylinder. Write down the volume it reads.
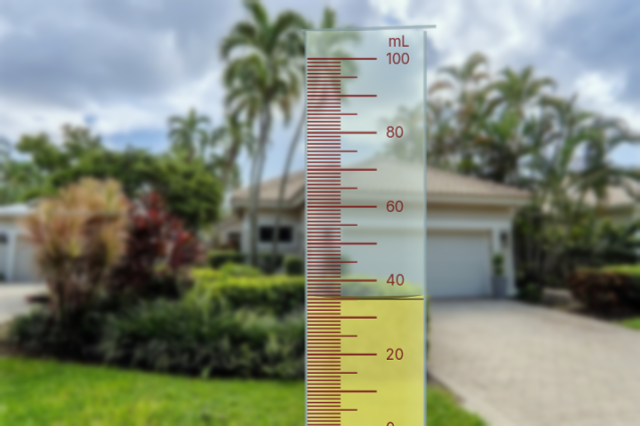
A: 35 mL
